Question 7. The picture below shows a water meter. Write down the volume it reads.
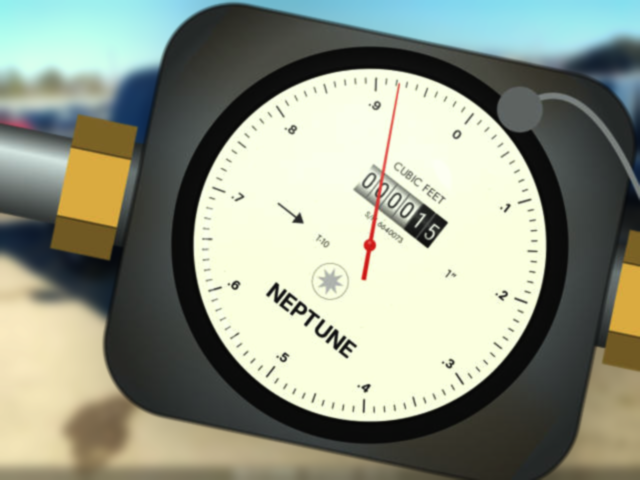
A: 14.92 ft³
